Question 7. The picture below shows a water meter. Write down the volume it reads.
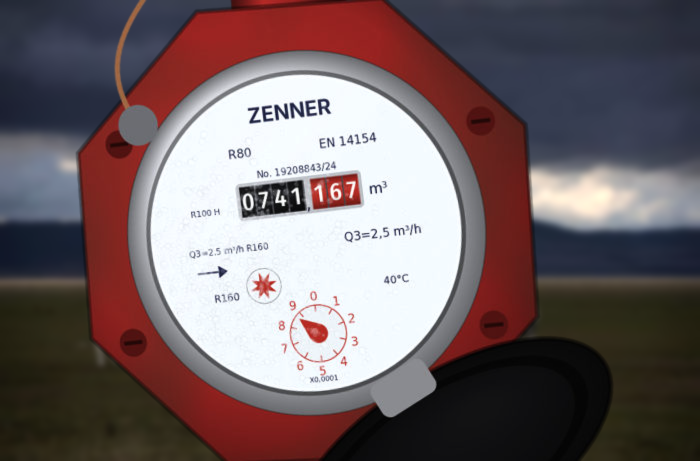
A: 741.1678 m³
